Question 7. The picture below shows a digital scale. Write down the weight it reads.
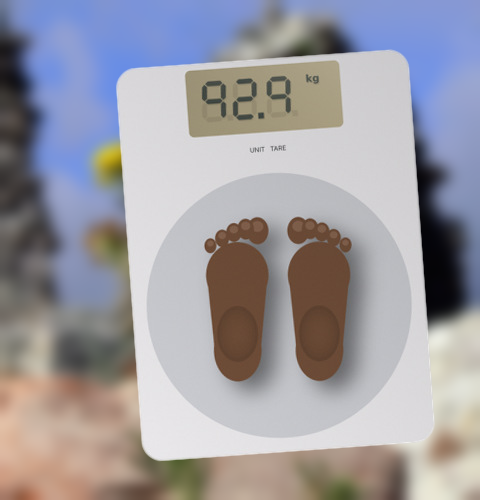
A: 92.9 kg
